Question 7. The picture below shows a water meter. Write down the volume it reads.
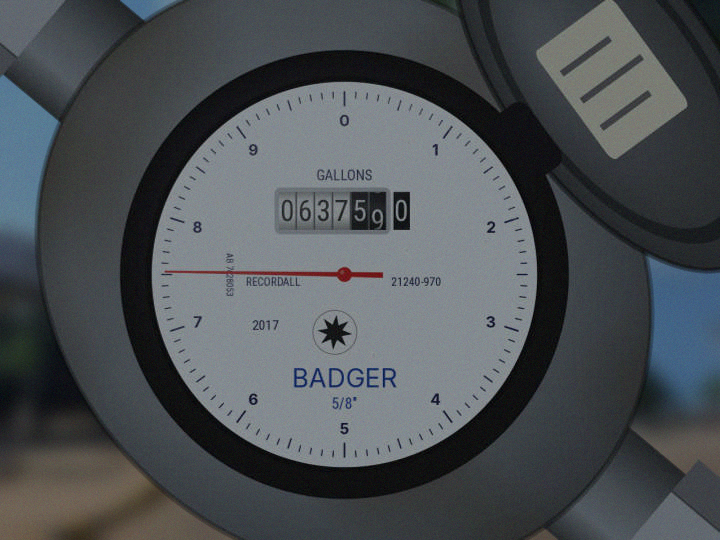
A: 637587.5 gal
